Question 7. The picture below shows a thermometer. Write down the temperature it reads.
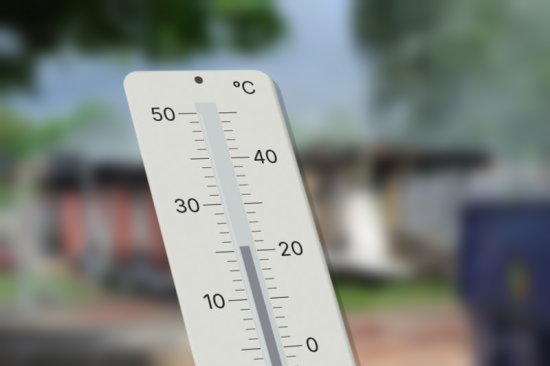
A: 21 °C
